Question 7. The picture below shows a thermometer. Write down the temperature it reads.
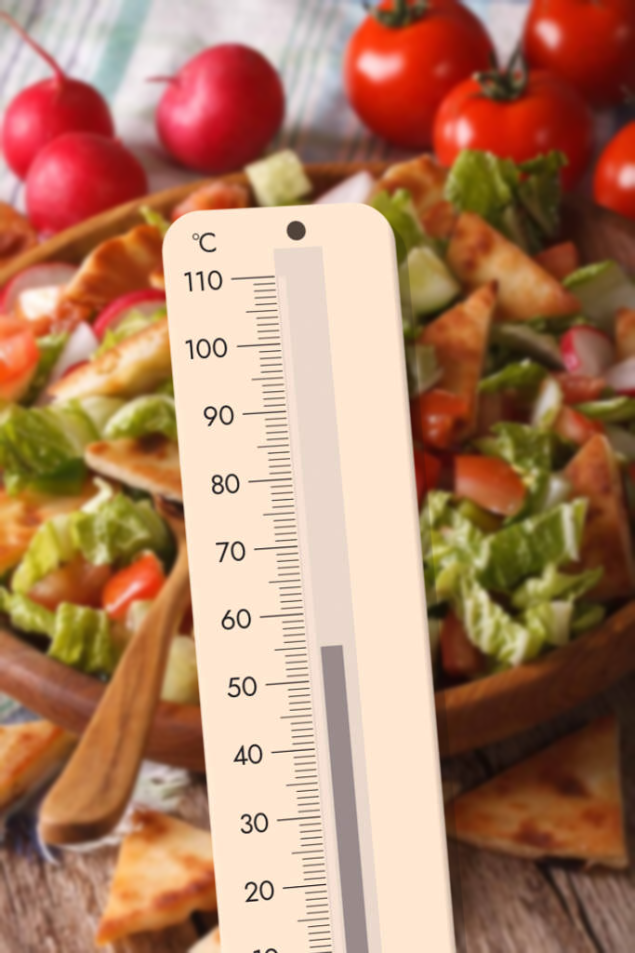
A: 55 °C
